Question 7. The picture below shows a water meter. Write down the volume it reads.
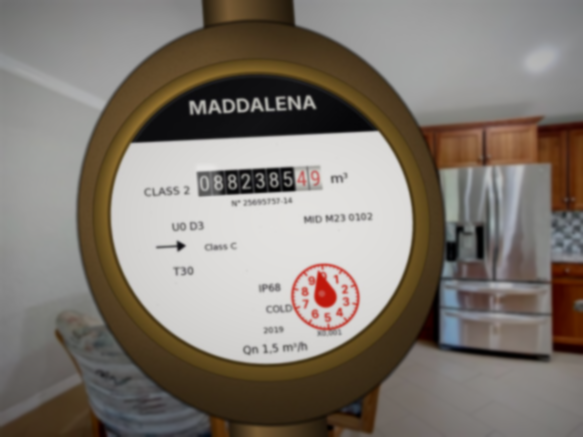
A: 882385.489 m³
